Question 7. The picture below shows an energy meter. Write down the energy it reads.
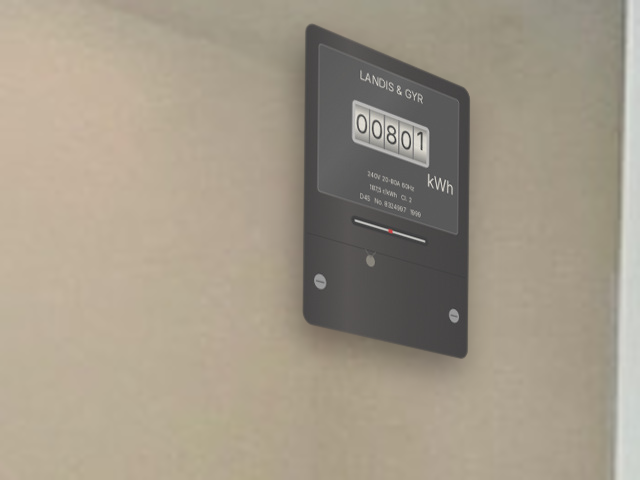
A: 801 kWh
